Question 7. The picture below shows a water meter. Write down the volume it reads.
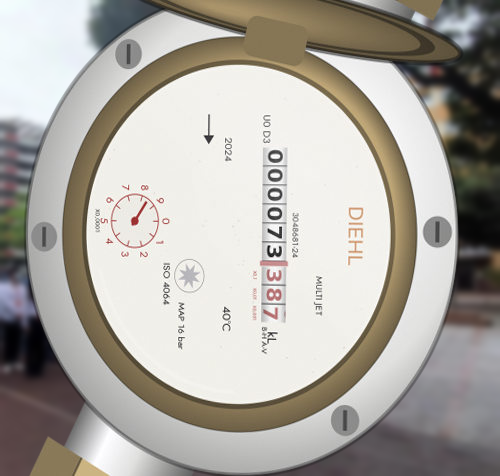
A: 73.3868 kL
